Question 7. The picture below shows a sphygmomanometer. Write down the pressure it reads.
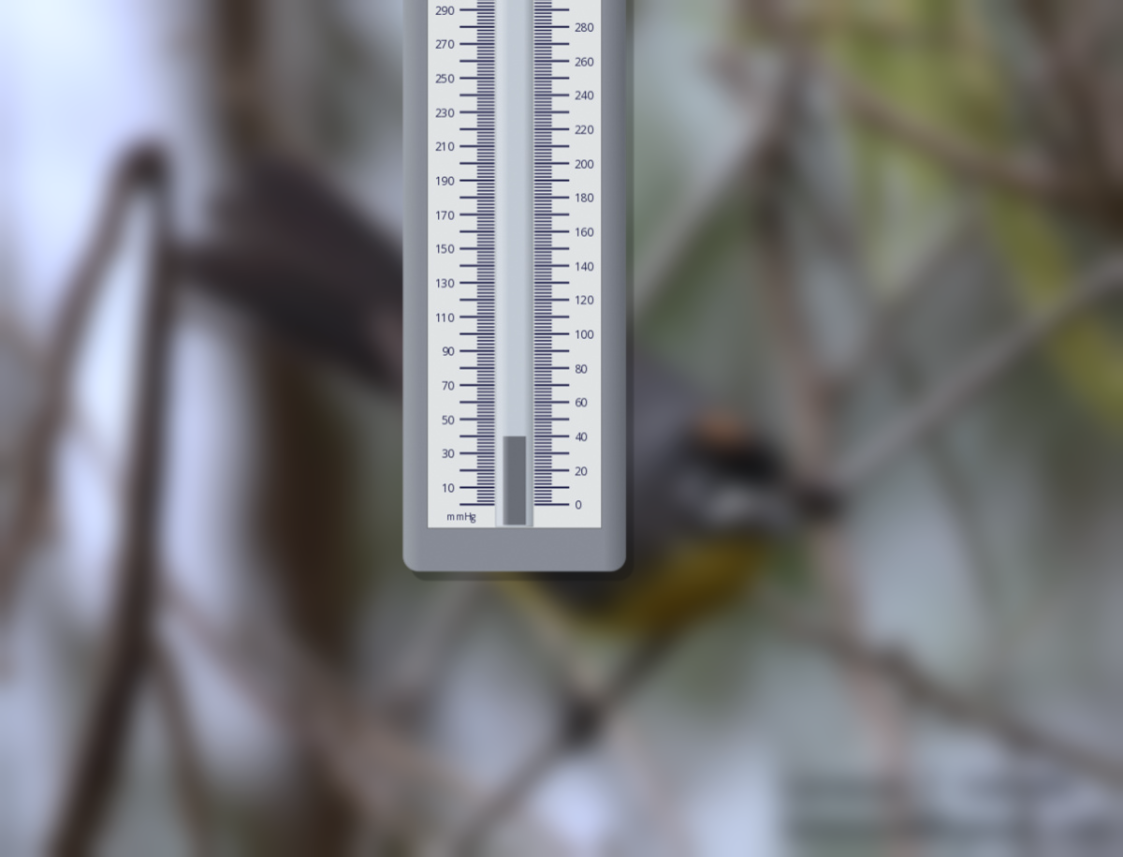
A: 40 mmHg
